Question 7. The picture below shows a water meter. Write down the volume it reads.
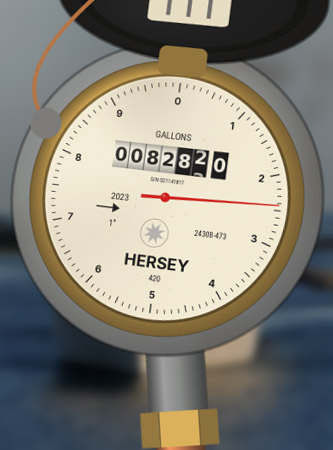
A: 82822.4 gal
